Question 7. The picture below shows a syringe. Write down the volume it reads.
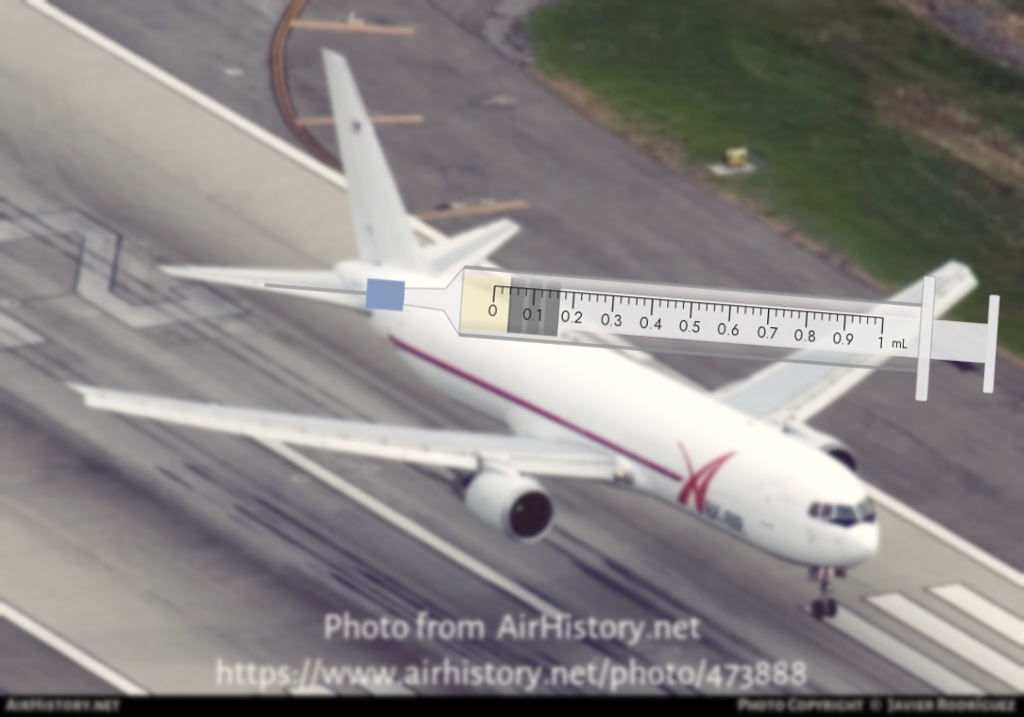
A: 0.04 mL
